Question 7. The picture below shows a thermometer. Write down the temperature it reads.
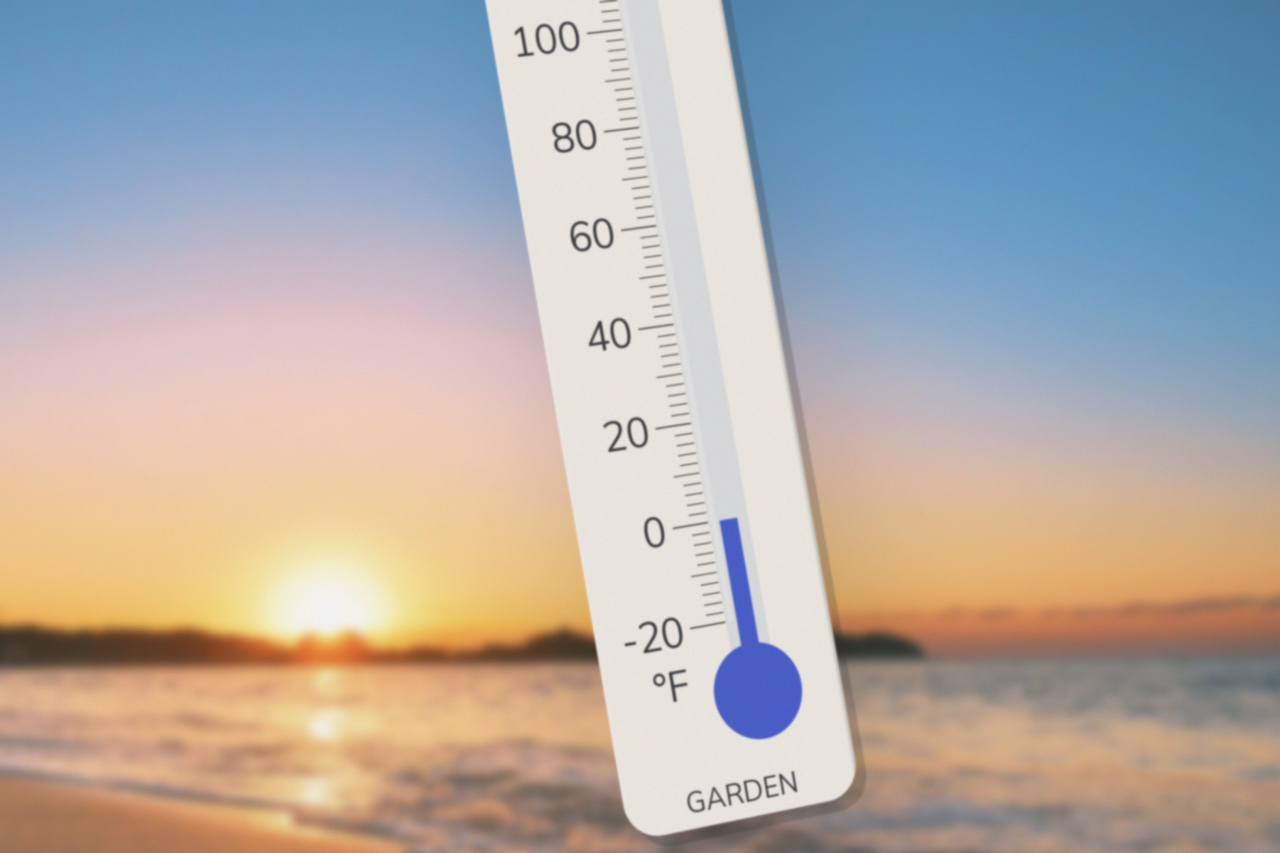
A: 0 °F
